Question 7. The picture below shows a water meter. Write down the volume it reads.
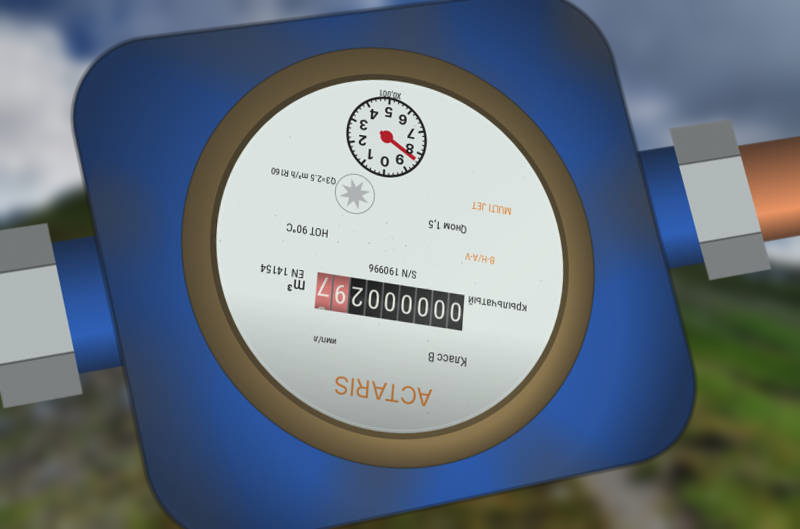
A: 2.968 m³
